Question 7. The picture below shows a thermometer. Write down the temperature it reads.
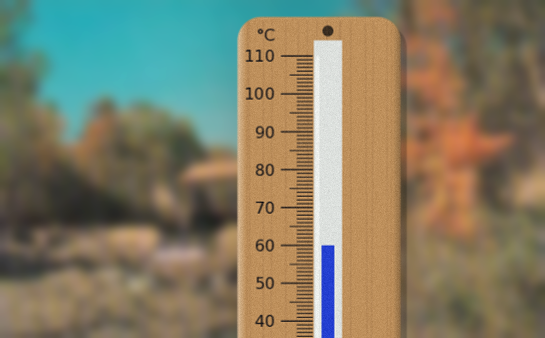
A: 60 °C
